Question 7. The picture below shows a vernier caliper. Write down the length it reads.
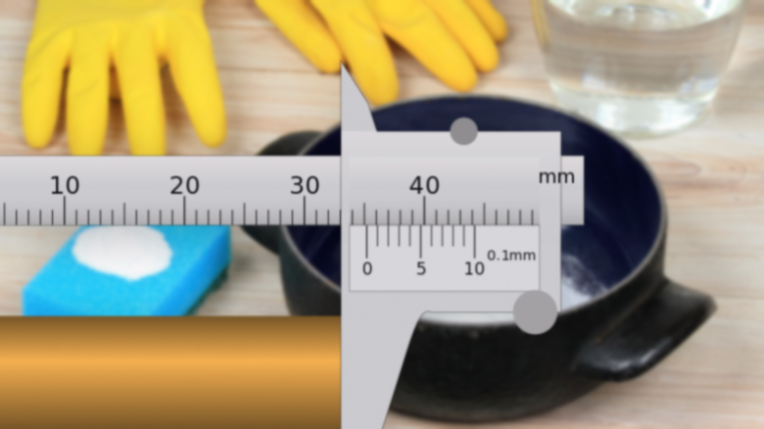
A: 35.2 mm
